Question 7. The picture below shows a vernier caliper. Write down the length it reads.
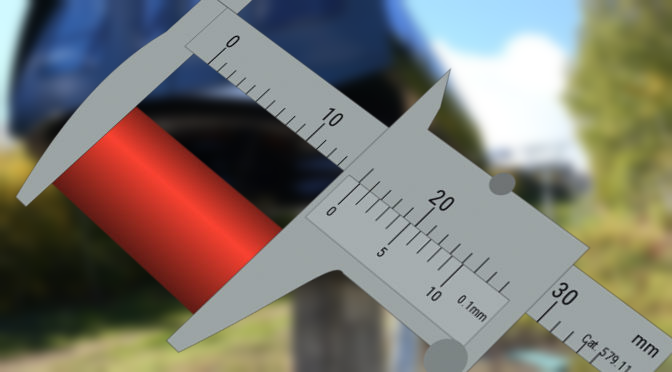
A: 15.1 mm
